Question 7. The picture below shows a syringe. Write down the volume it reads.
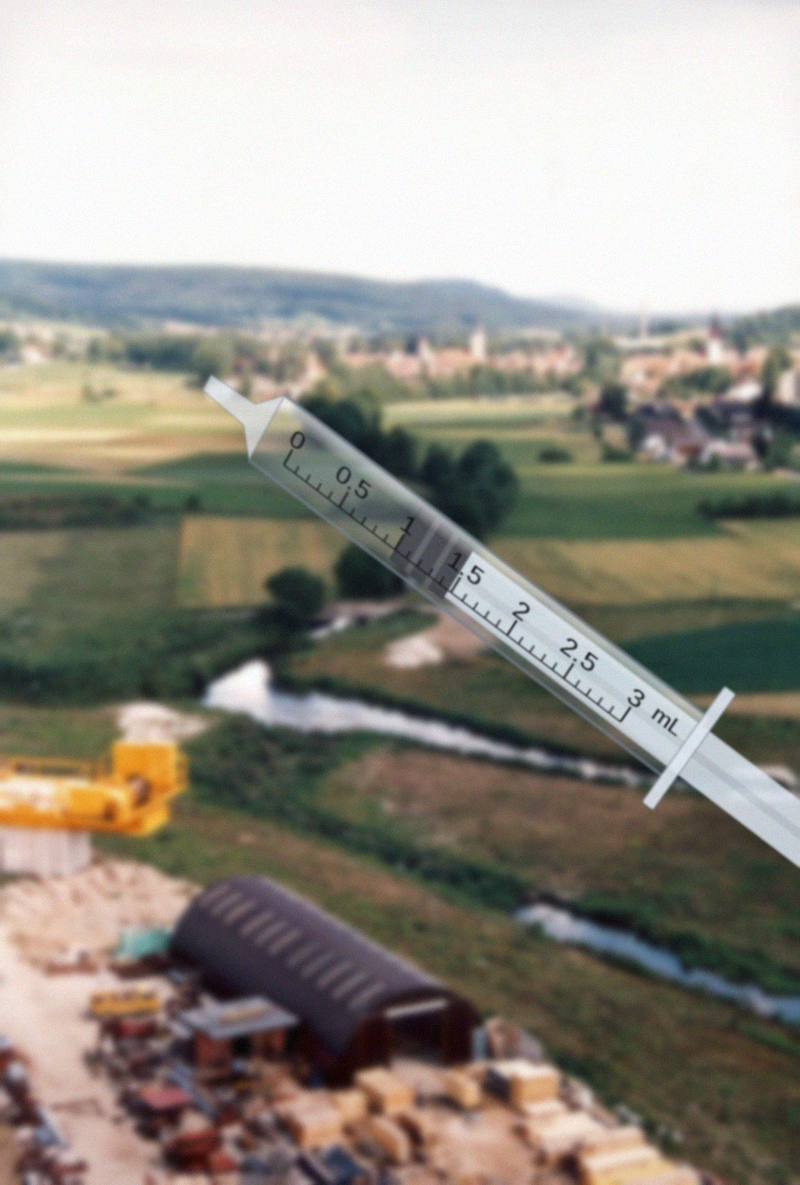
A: 1 mL
